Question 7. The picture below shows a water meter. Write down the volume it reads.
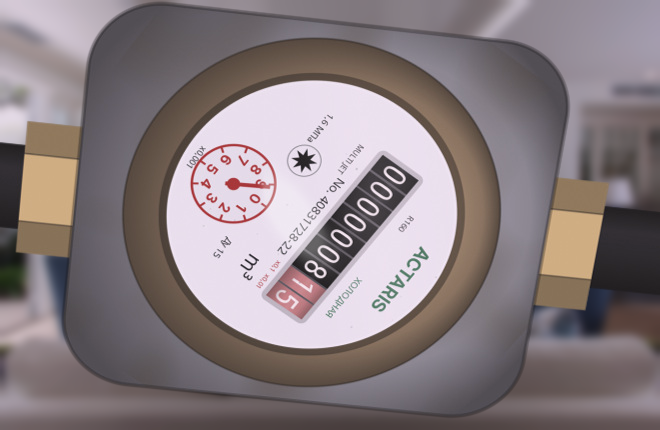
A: 8.149 m³
